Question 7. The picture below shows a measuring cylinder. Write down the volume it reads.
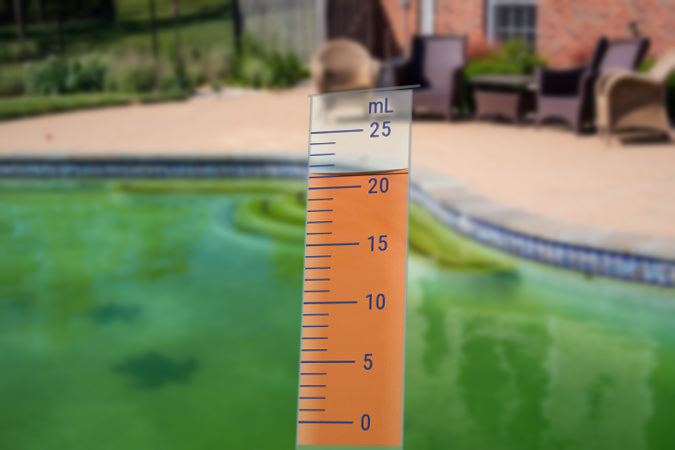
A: 21 mL
